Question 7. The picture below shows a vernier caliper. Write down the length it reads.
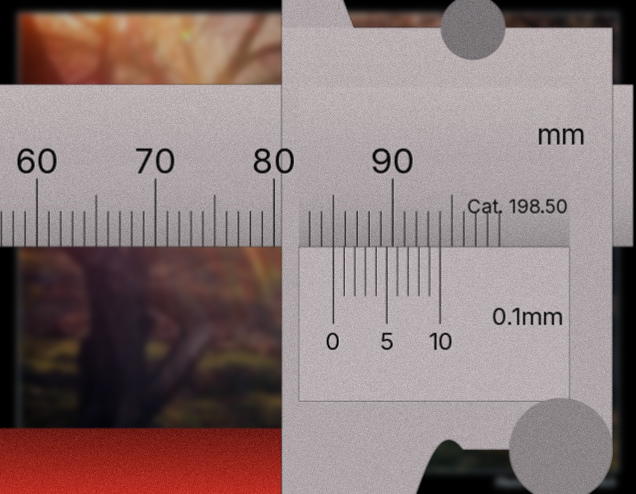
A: 85.0 mm
